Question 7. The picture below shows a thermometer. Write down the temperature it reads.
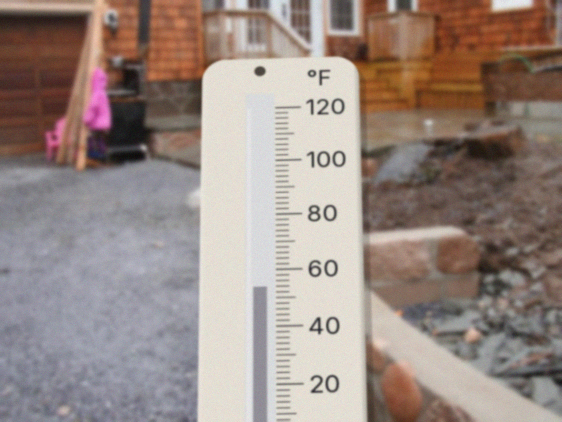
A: 54 °F
